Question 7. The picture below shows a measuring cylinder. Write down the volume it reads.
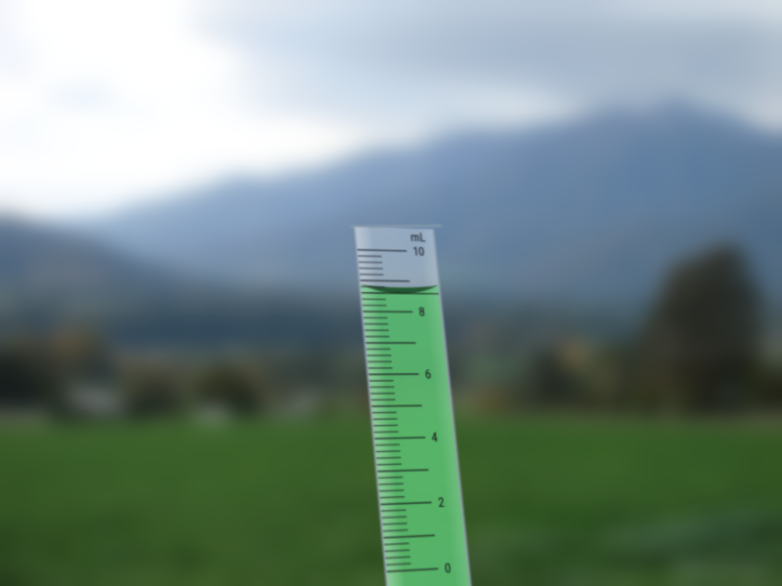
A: 8.6 mL
